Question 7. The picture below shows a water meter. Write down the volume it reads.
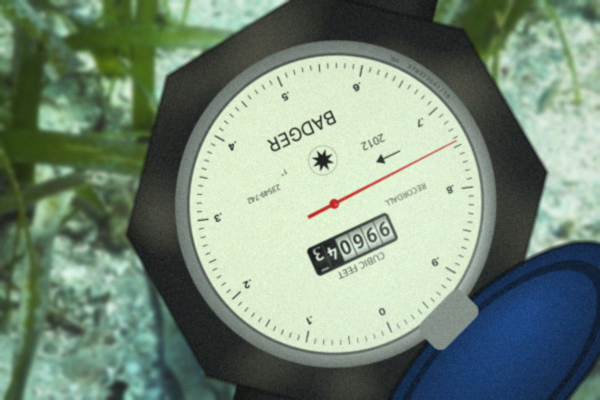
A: 996042.74 ft³
